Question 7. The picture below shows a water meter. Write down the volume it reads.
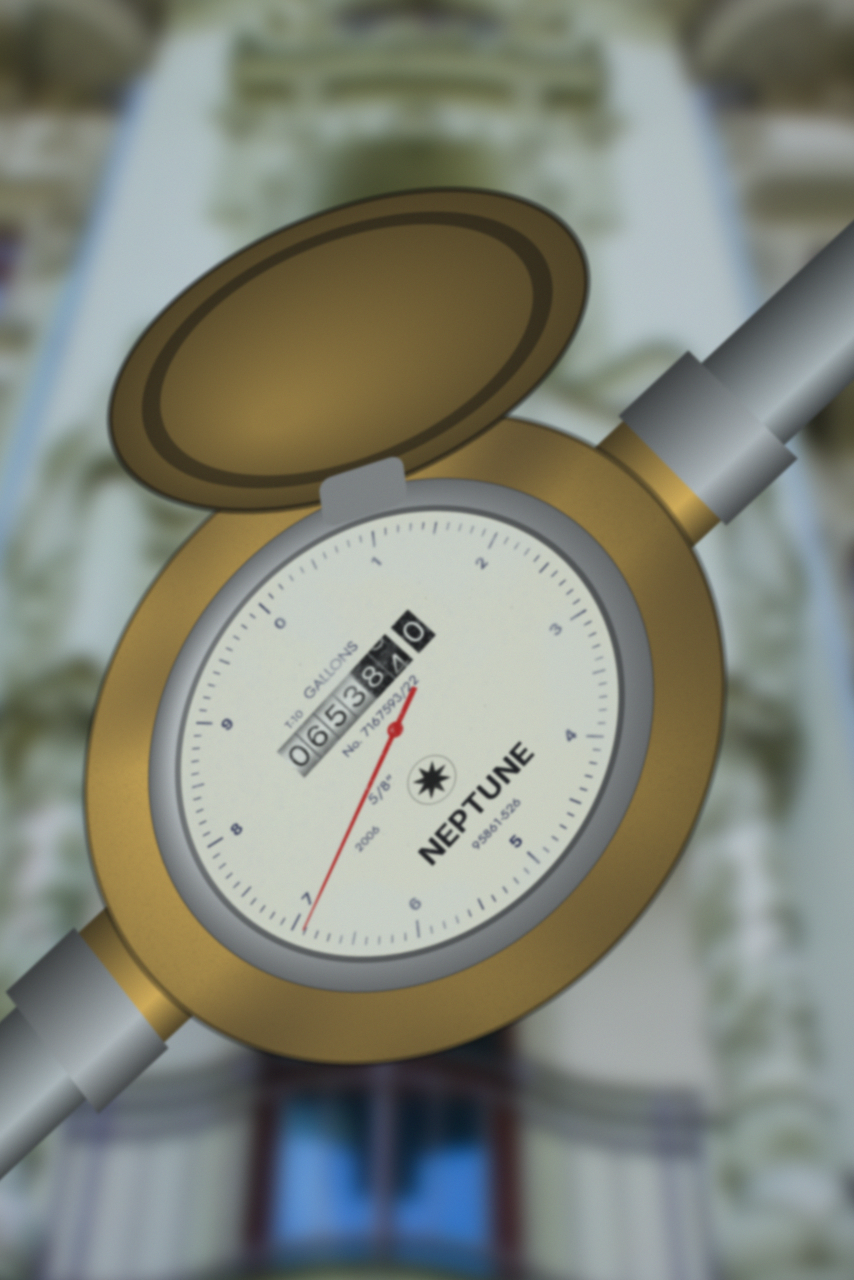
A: 653836.9 gal
